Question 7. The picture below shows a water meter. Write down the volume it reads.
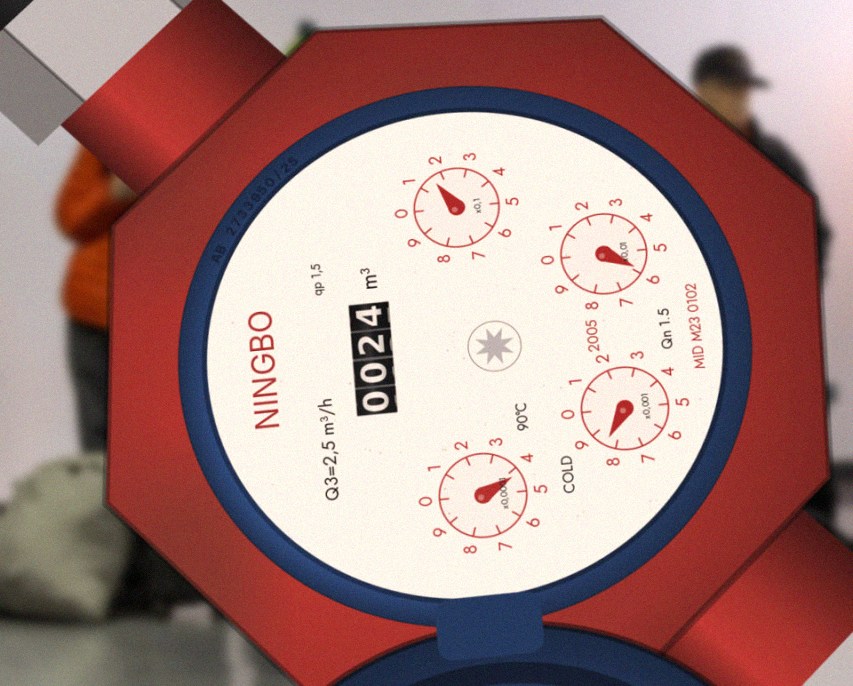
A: 24.1584 m³
